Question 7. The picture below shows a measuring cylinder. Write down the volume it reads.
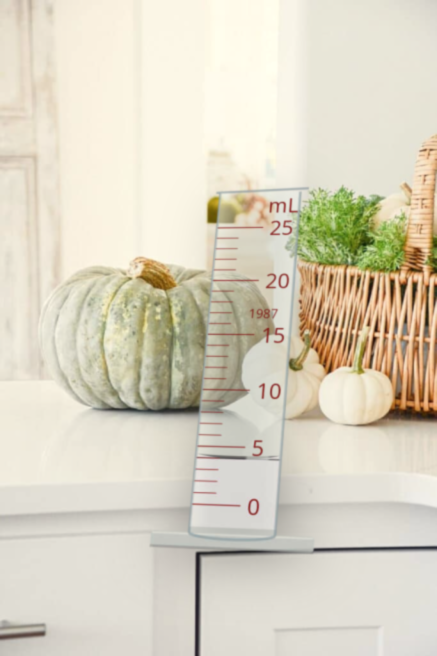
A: 4 mL
